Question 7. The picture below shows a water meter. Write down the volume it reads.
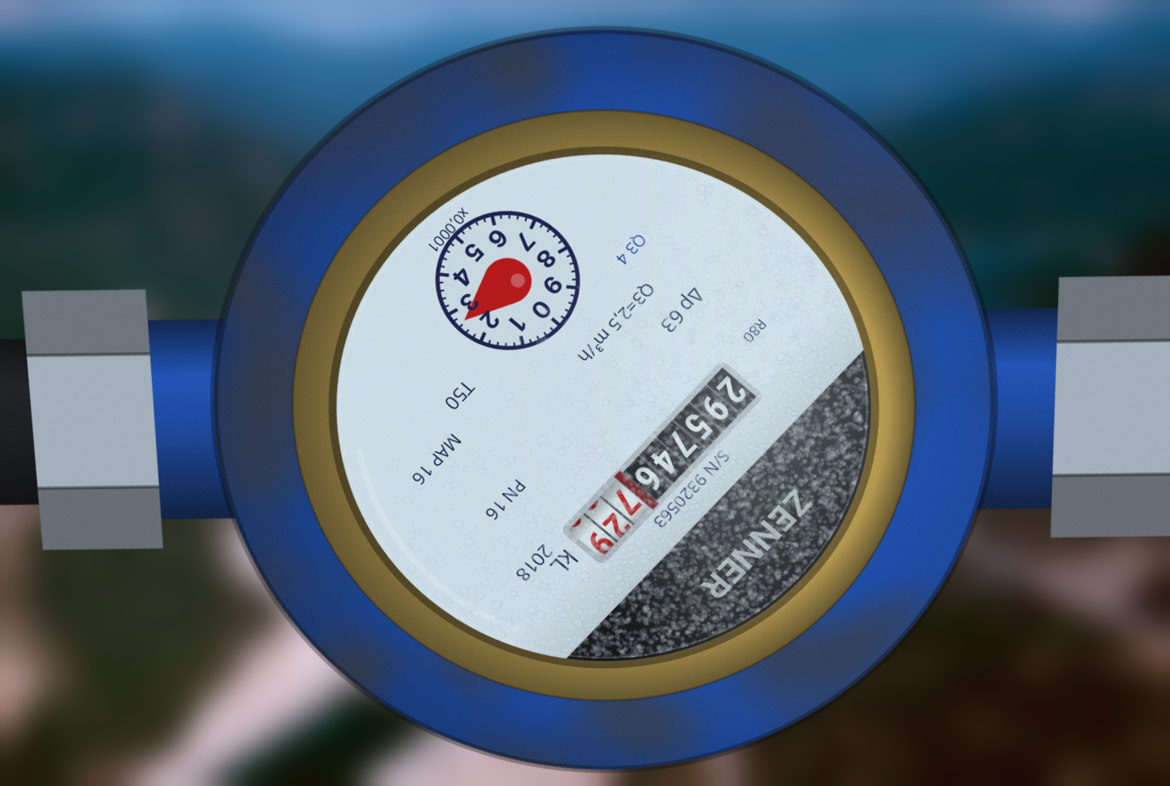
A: 295746.7292 kL
